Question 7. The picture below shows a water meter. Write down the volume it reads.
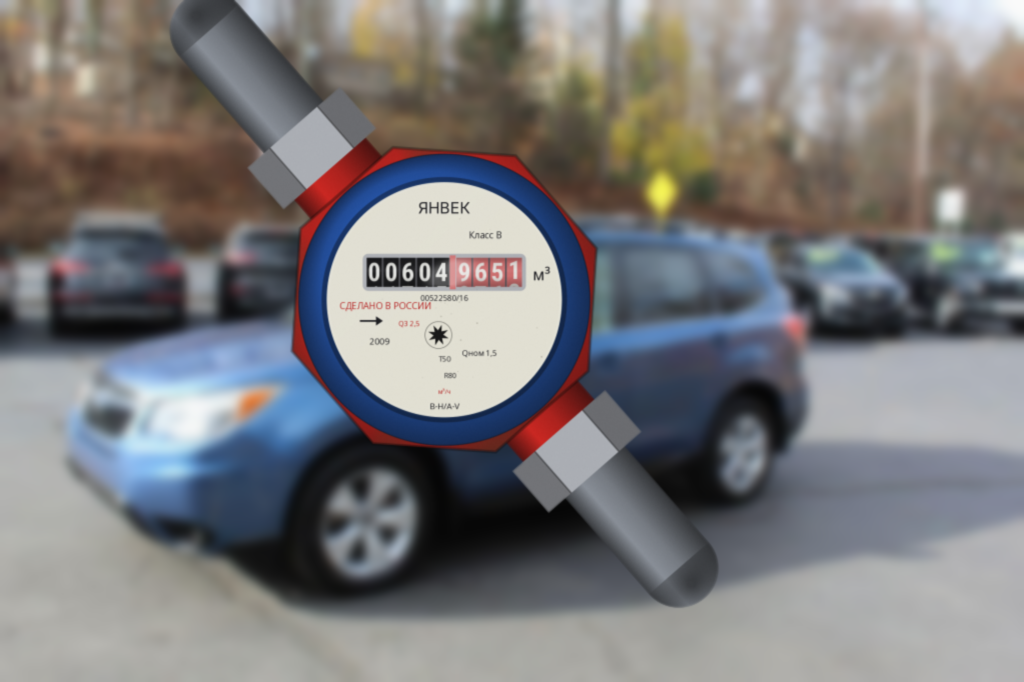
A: 604.9651 m³
